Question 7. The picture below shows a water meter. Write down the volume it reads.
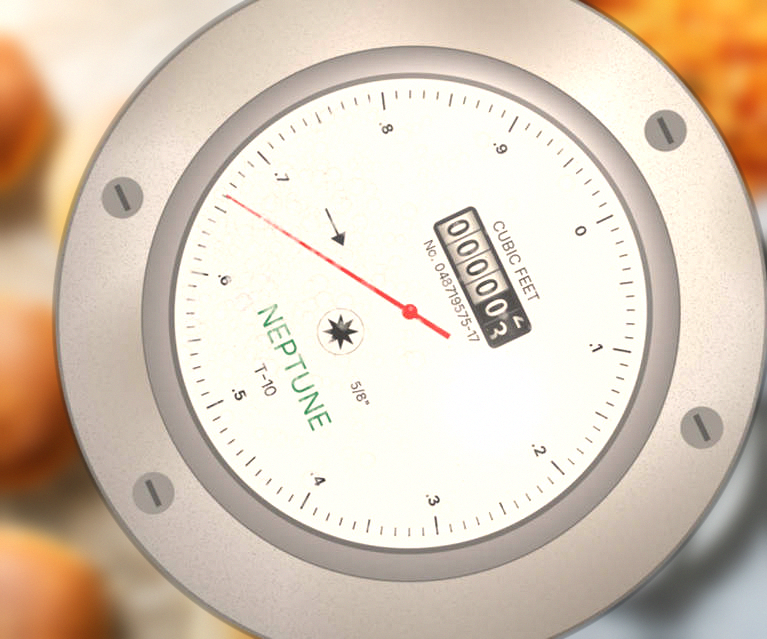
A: 2.66 ft³
